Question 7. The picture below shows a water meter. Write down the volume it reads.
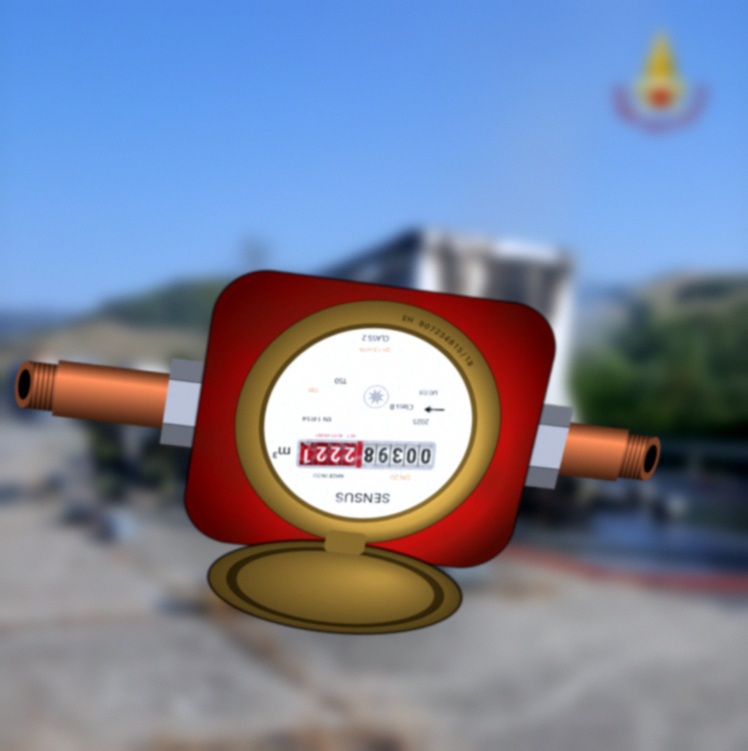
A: 398.2221 m³
